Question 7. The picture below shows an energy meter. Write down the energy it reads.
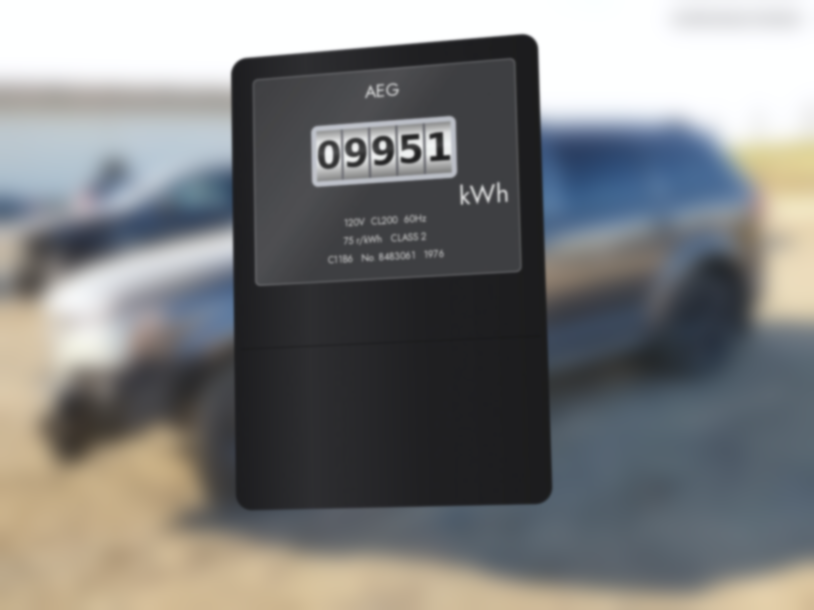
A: 9951 kWh
